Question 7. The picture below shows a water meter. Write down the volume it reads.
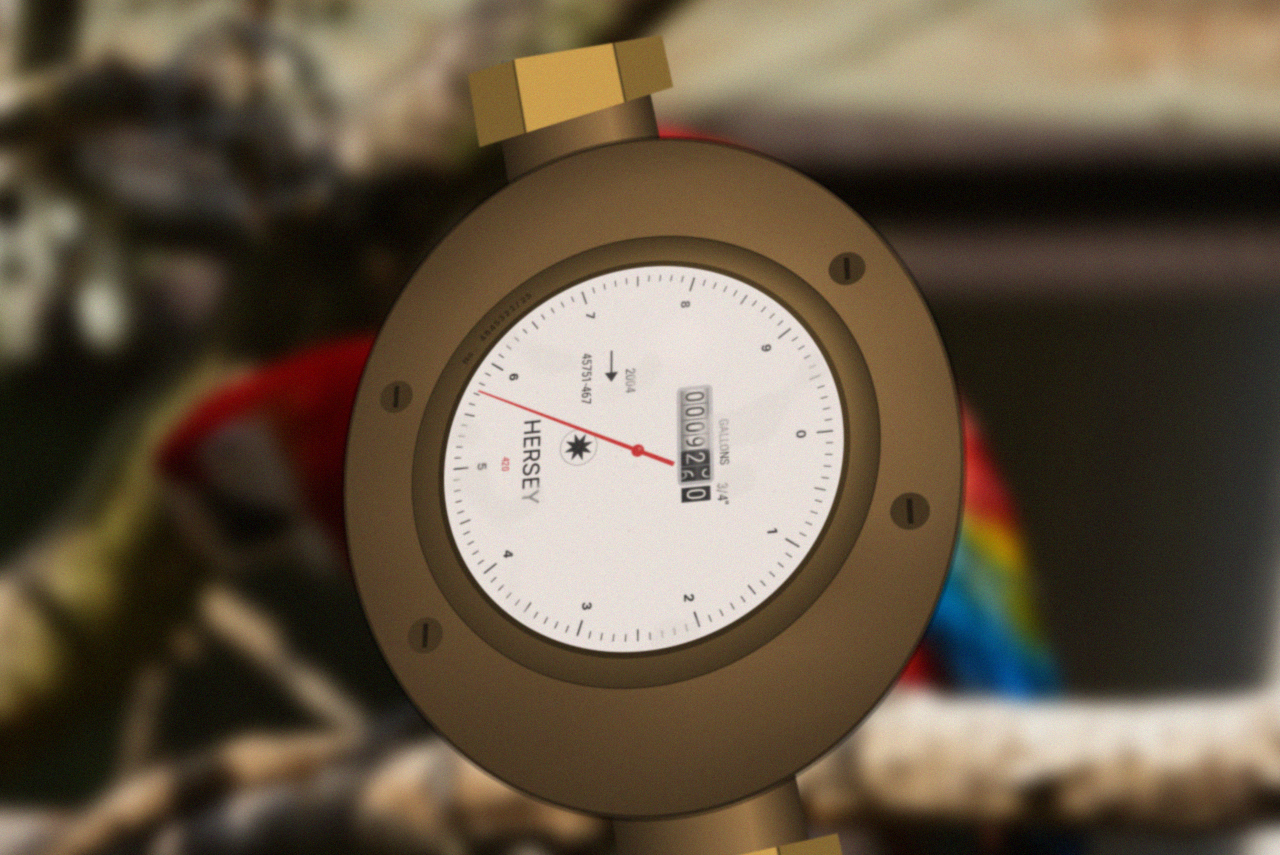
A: 9255.7 gal
